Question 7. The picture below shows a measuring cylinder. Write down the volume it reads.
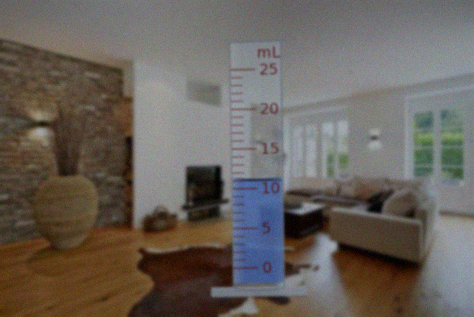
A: 11 mL
